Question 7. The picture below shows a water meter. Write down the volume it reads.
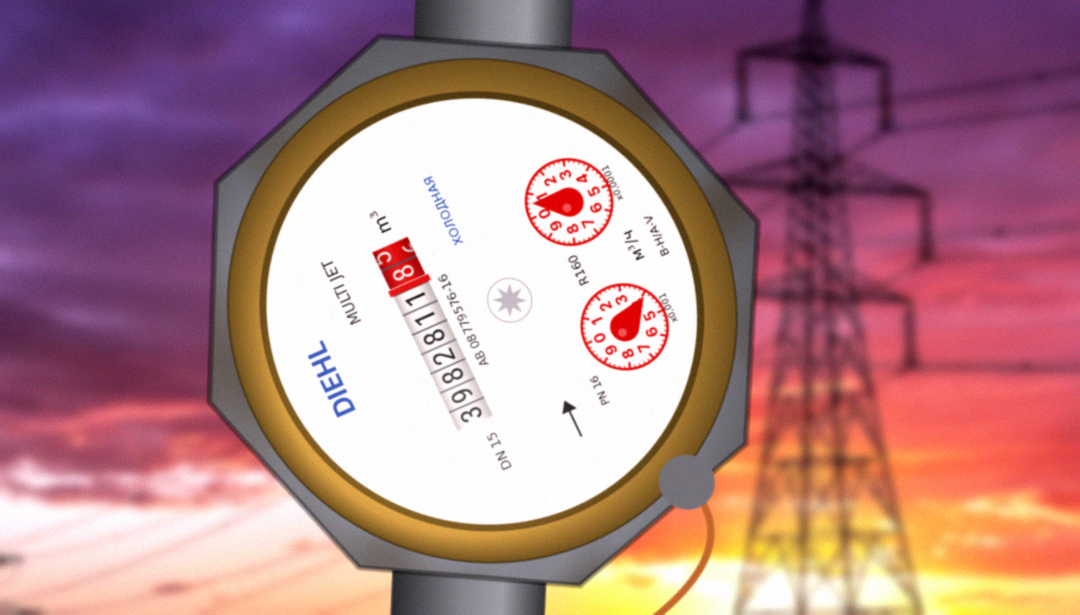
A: 3982811.8540 m³
